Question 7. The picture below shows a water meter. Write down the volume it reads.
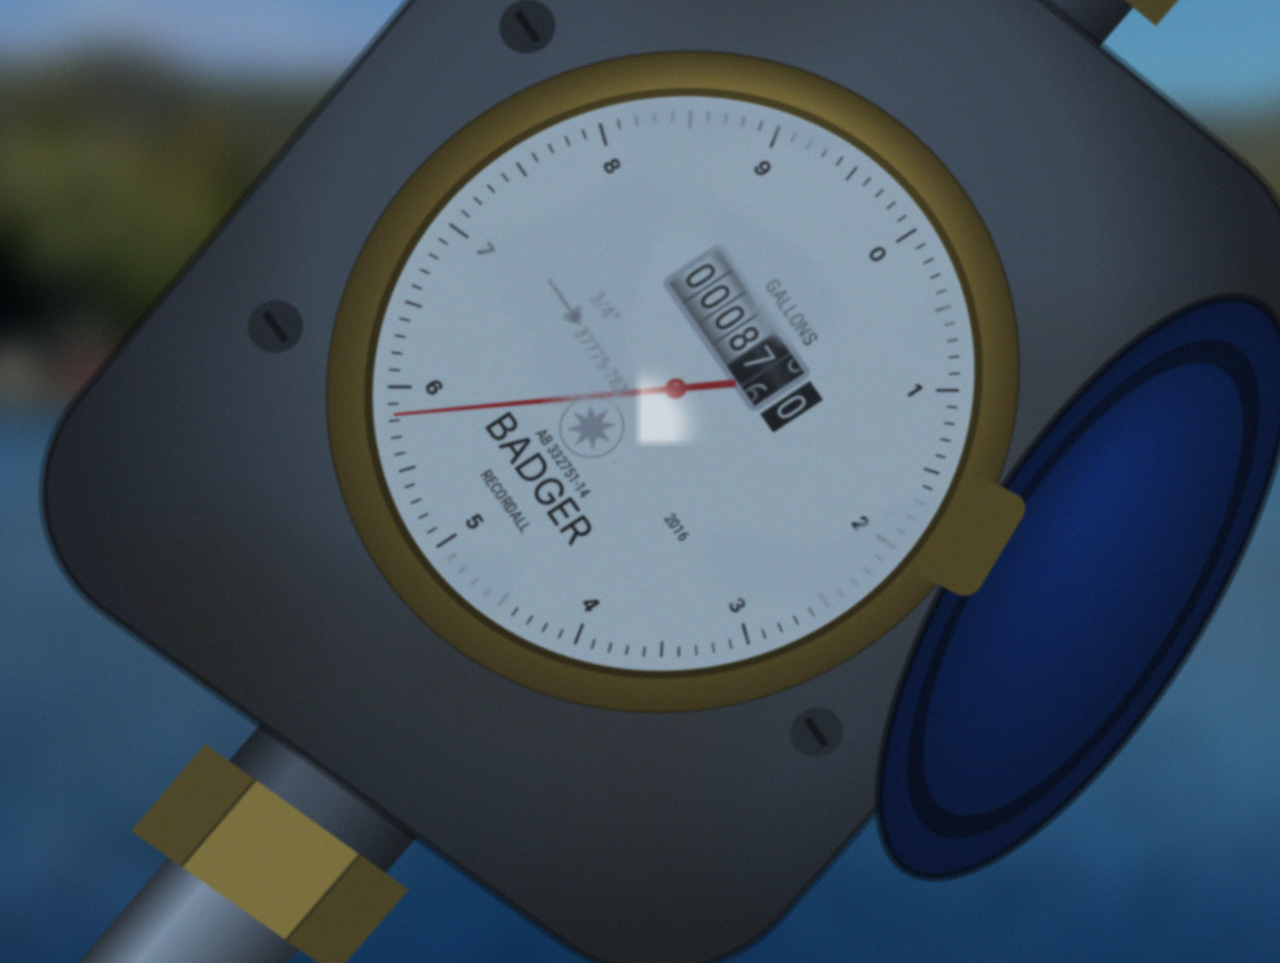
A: 8755.8 gal
